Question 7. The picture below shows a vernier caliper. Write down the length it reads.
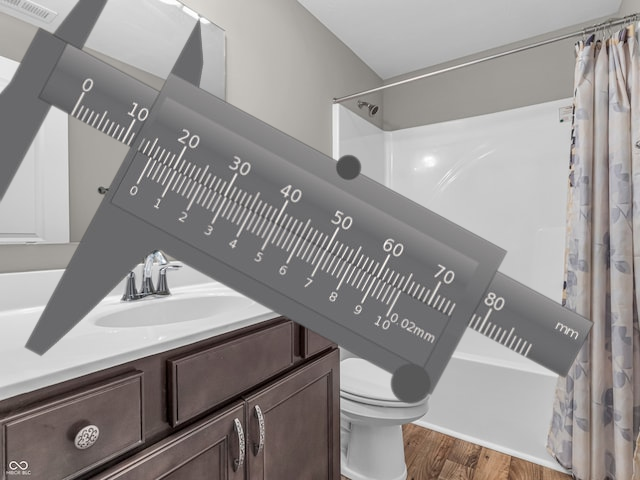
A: 15.6 mm
